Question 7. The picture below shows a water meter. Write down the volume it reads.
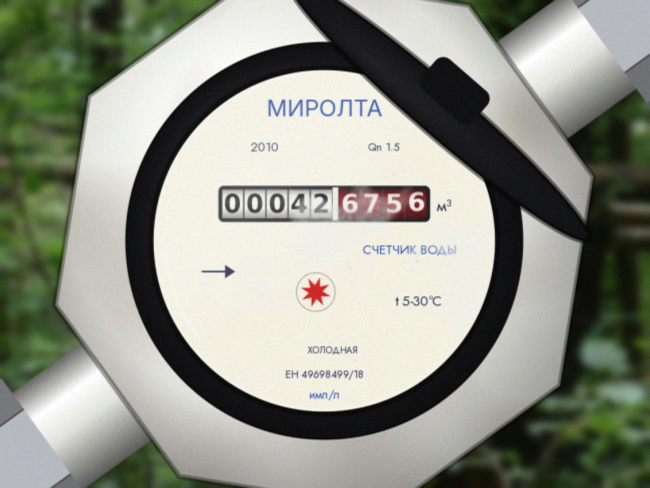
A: 42.6756 m³
